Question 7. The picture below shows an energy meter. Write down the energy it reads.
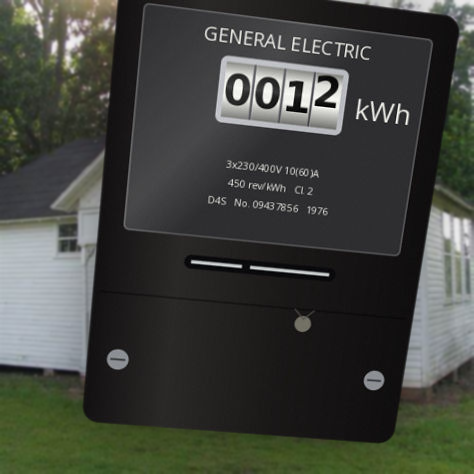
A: 12 kWh
